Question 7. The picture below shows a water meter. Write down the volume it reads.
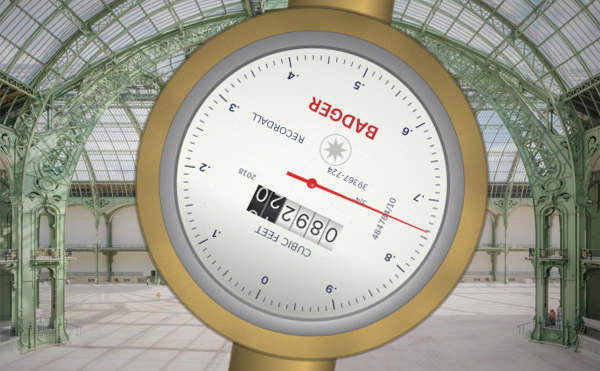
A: 89219.74 ft³
